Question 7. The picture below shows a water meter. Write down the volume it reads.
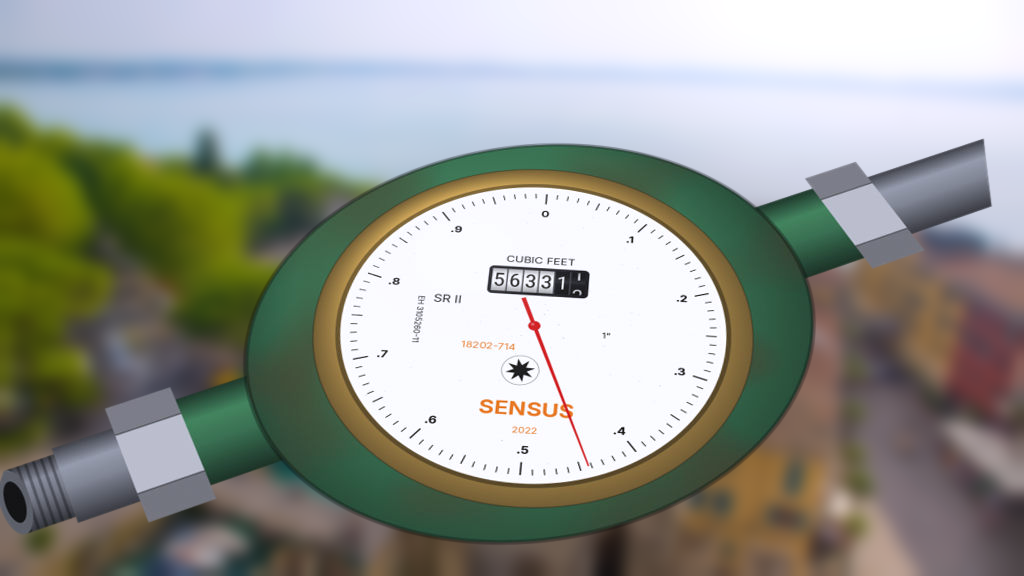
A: 563311.44 ft³
